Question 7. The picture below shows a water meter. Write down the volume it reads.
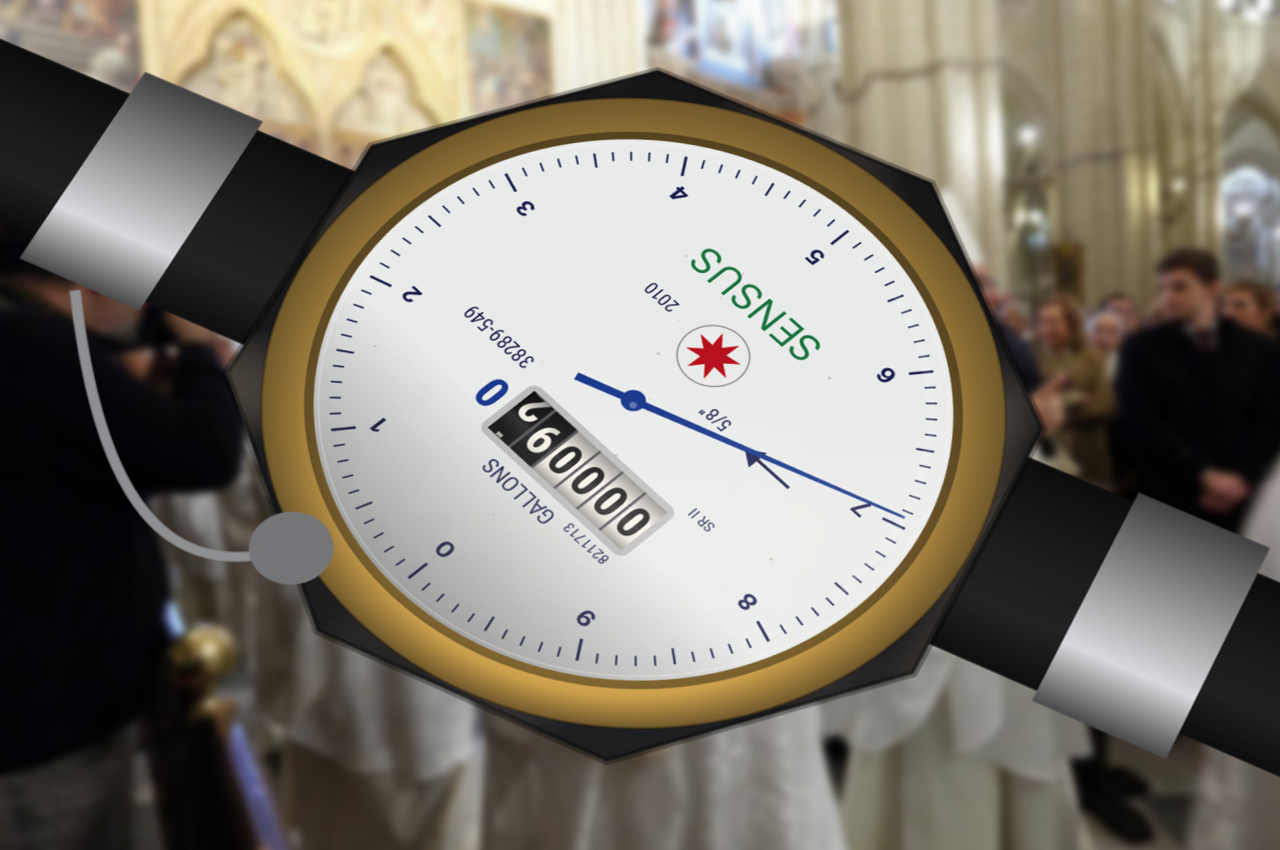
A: 916.9 gal
